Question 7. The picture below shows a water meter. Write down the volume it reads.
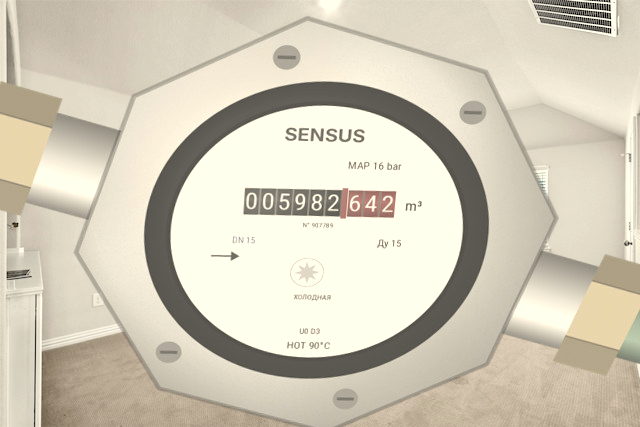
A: 5982.642 m³
